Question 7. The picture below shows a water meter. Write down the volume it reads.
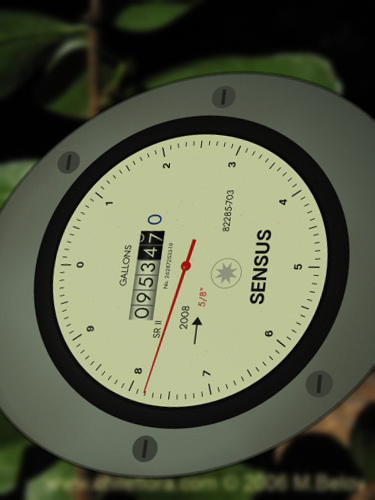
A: 953467.8 gal
